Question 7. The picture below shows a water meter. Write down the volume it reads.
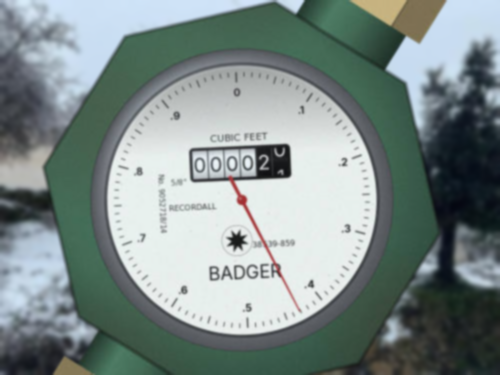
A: 20.43 ft³
